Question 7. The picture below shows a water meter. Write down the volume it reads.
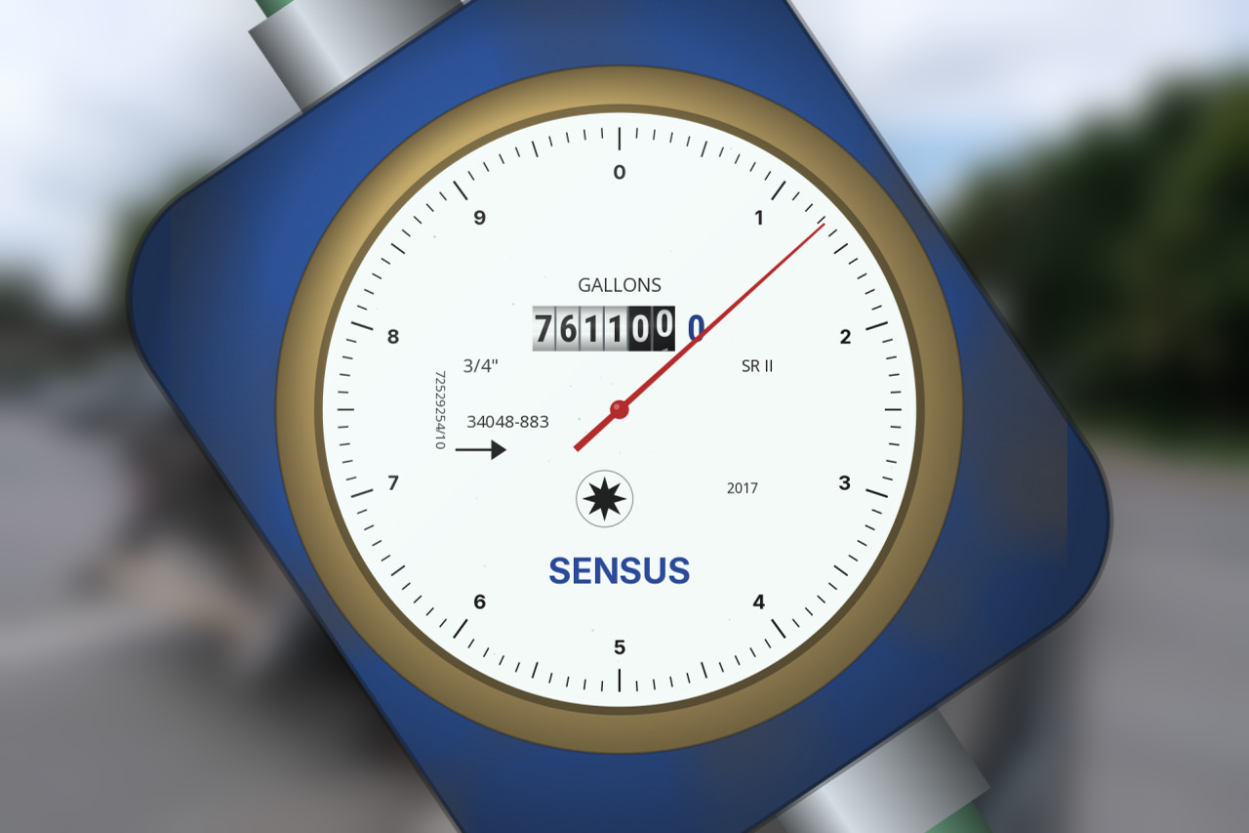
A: 7611001.3 gal
